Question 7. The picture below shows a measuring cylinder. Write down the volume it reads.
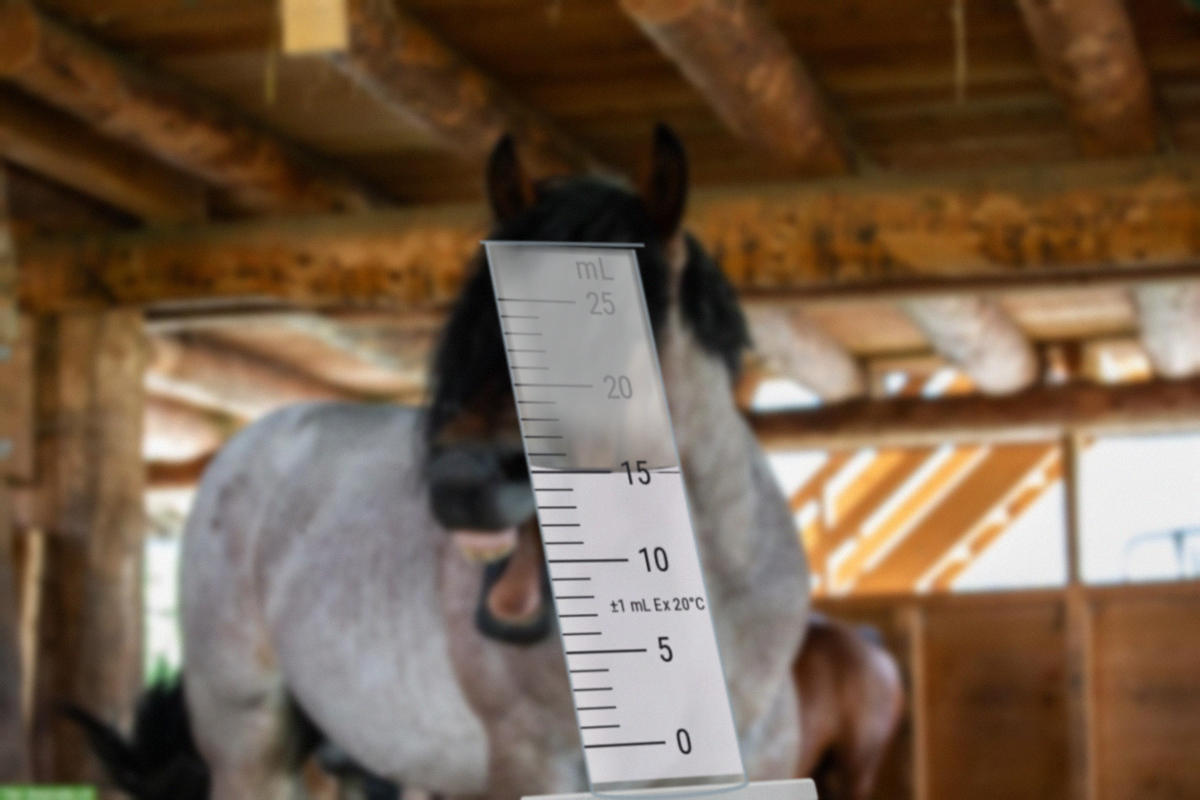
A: 15 mL
